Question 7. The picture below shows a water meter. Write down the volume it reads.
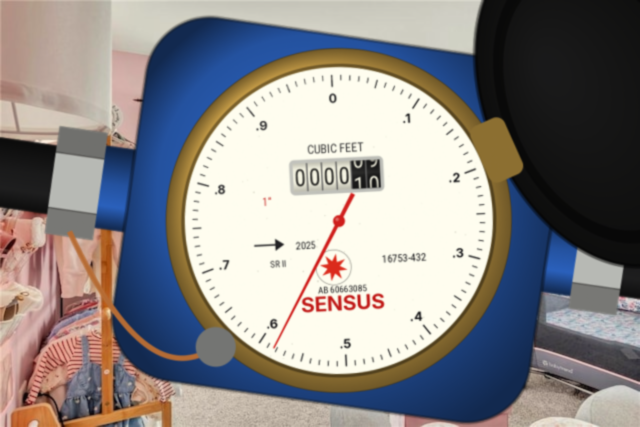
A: 9.58 ft³
